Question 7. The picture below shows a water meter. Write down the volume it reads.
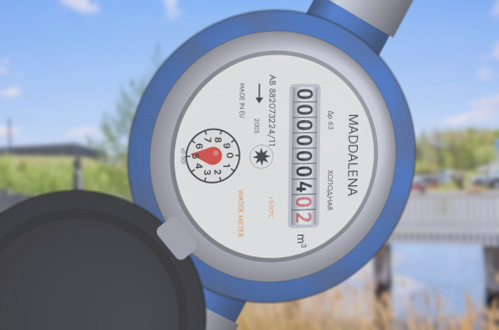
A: 4.025 m³
